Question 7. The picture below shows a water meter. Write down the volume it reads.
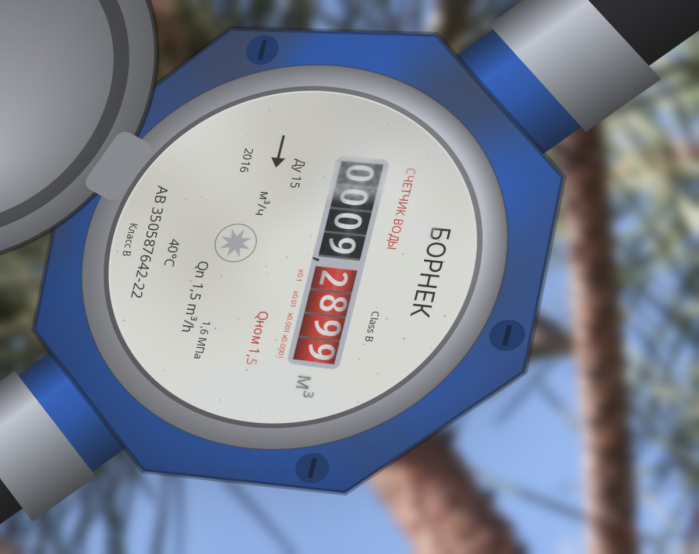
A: 9.2899 m³
